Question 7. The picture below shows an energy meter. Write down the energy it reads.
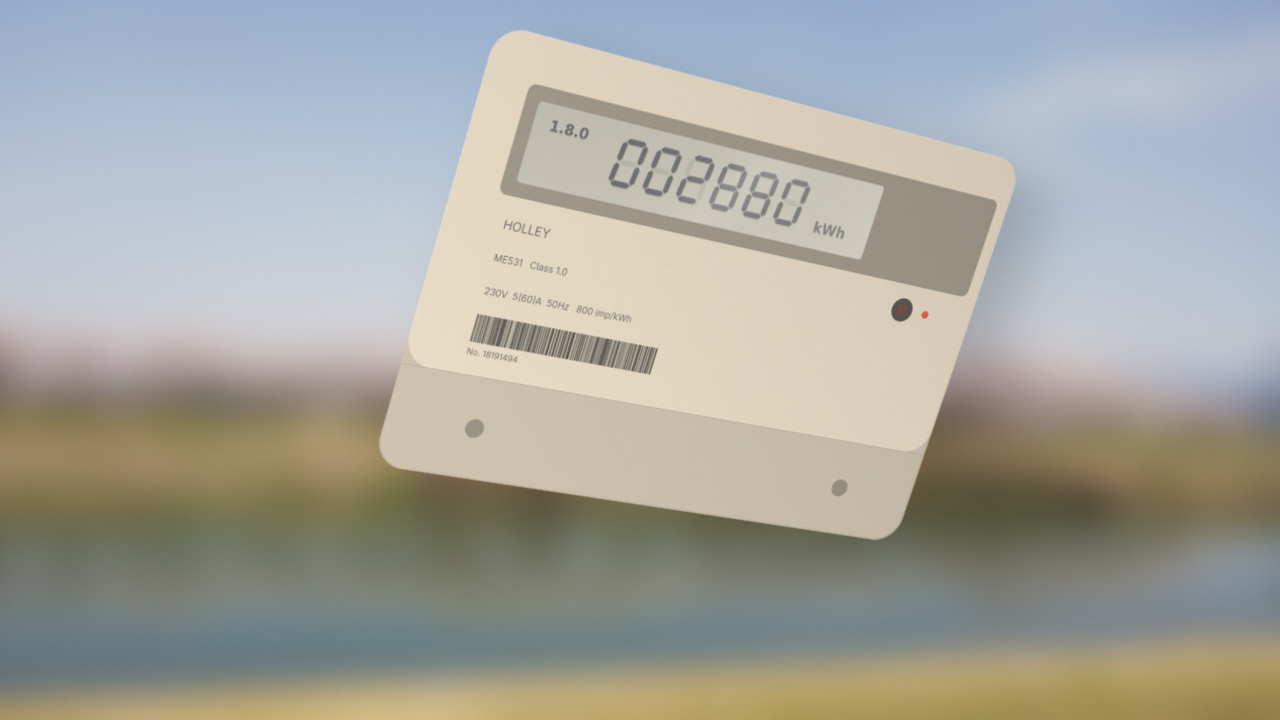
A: 2880 kWh
